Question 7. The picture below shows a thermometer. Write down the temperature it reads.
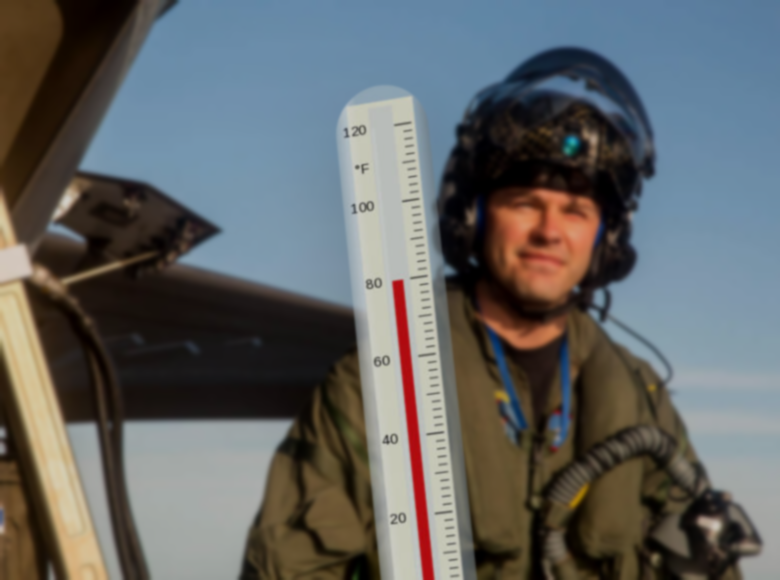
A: 80 °F
